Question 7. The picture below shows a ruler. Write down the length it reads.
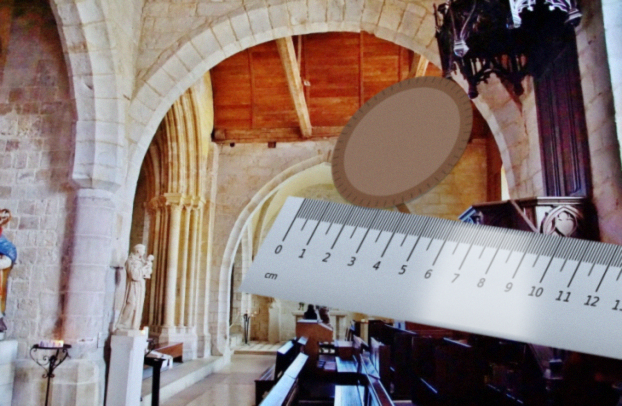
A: 5 cm
